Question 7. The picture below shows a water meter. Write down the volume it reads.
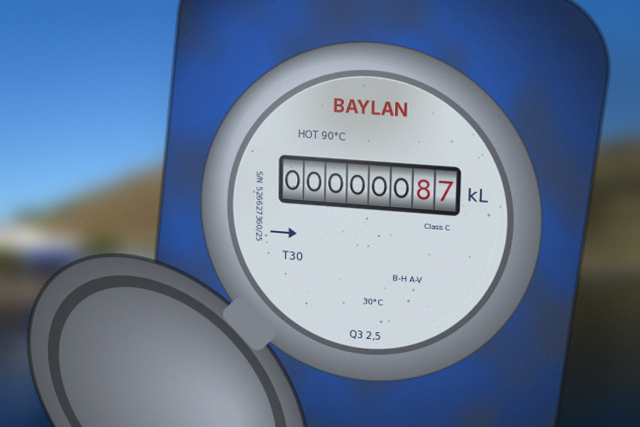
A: 0.87 kL
